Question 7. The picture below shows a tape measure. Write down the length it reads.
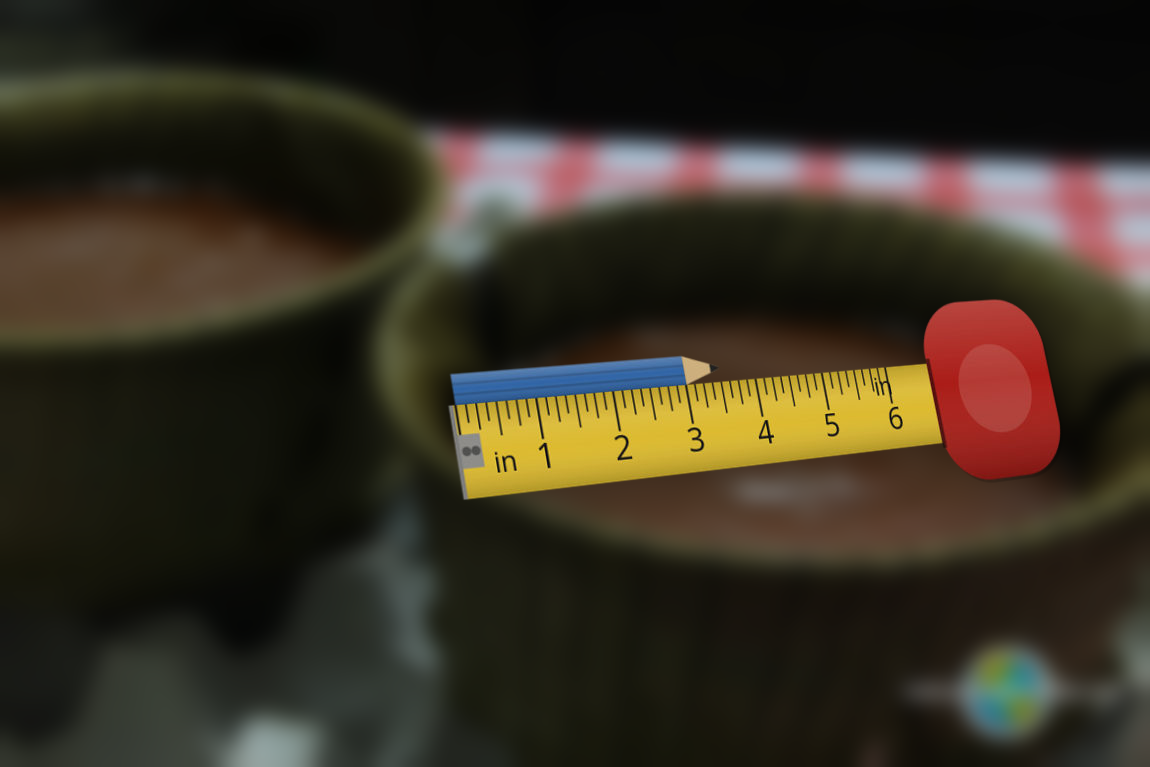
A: 3.5 in
